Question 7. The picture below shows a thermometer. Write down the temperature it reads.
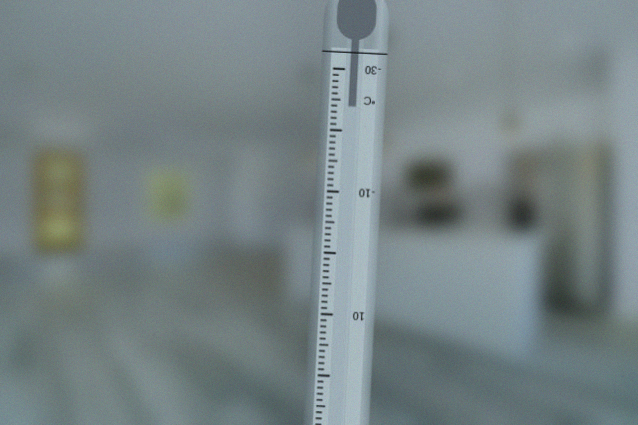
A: -24 °C
